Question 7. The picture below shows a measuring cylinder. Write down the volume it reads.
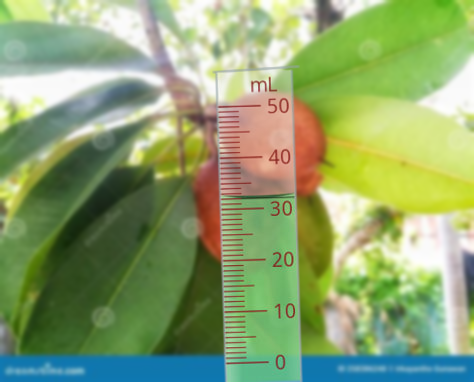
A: 32 mL
